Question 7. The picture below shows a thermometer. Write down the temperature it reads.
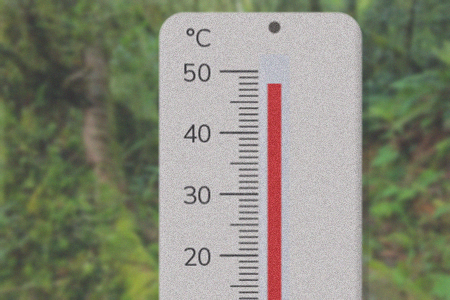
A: 48 °C
